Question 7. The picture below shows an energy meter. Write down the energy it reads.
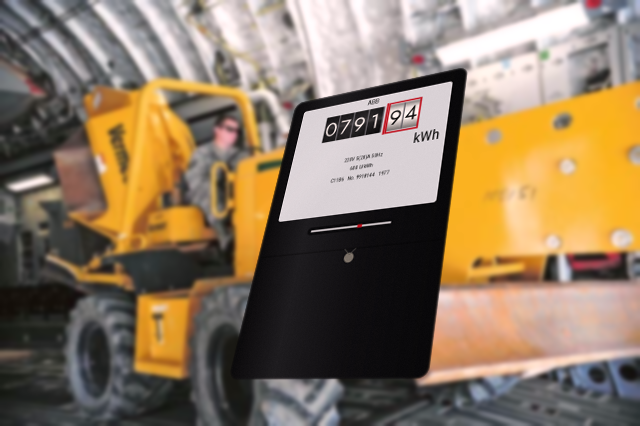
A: 791.94 kWh
